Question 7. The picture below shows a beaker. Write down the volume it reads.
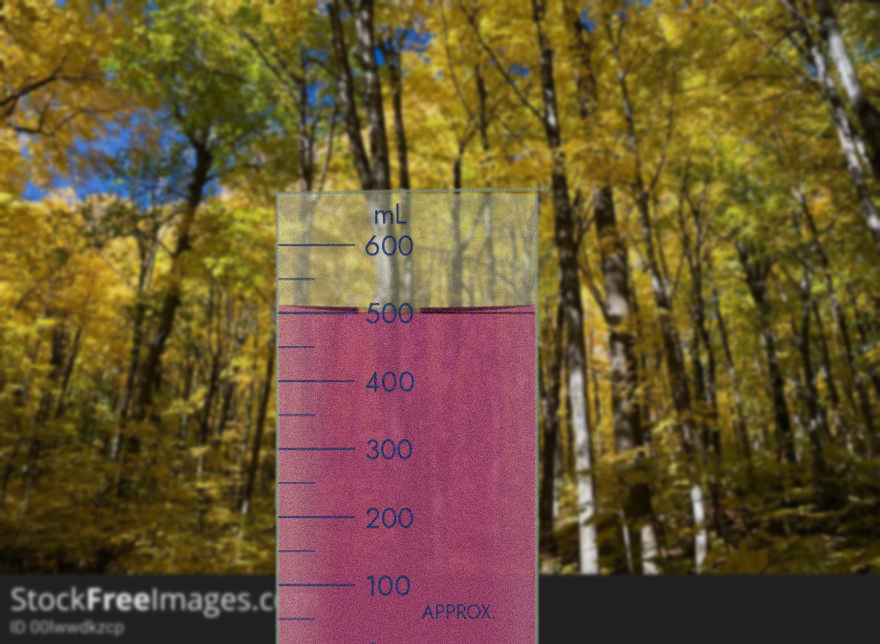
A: 500 mL
